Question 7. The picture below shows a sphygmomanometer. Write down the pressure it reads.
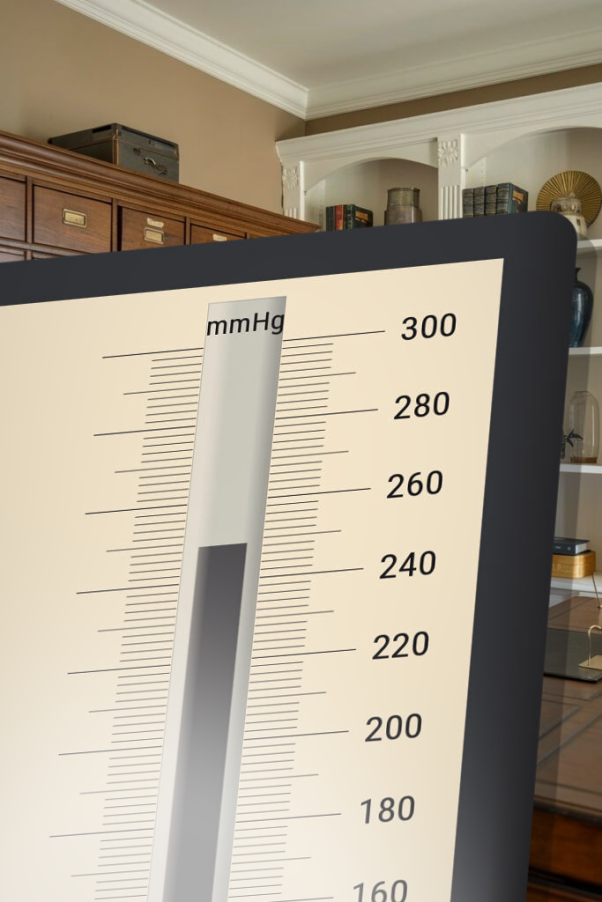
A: 249 mmHg
